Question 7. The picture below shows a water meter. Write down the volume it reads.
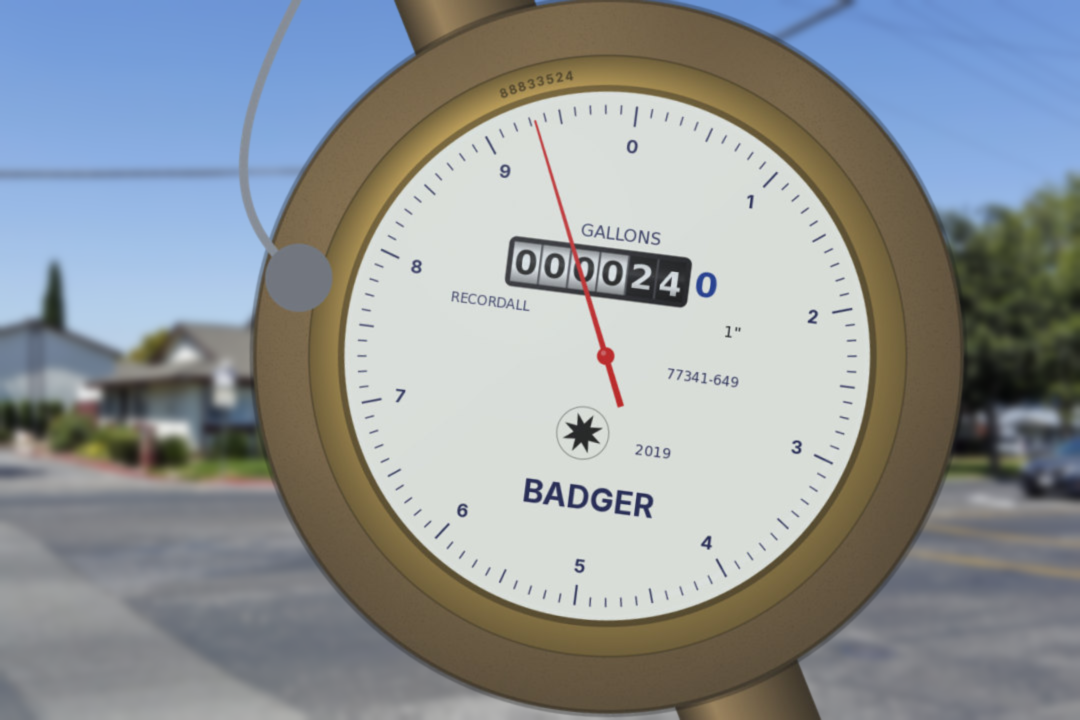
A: 239.3 gal
